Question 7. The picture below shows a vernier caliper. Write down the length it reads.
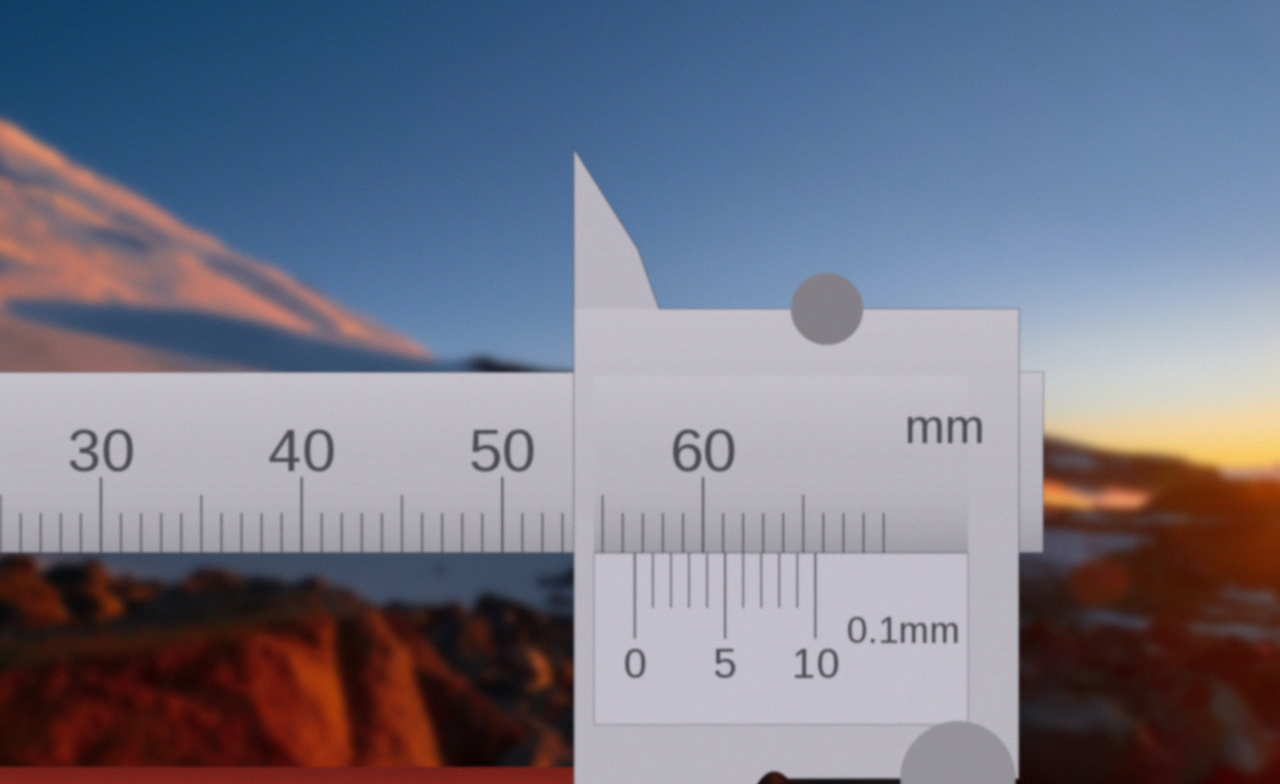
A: 56.6 mm
